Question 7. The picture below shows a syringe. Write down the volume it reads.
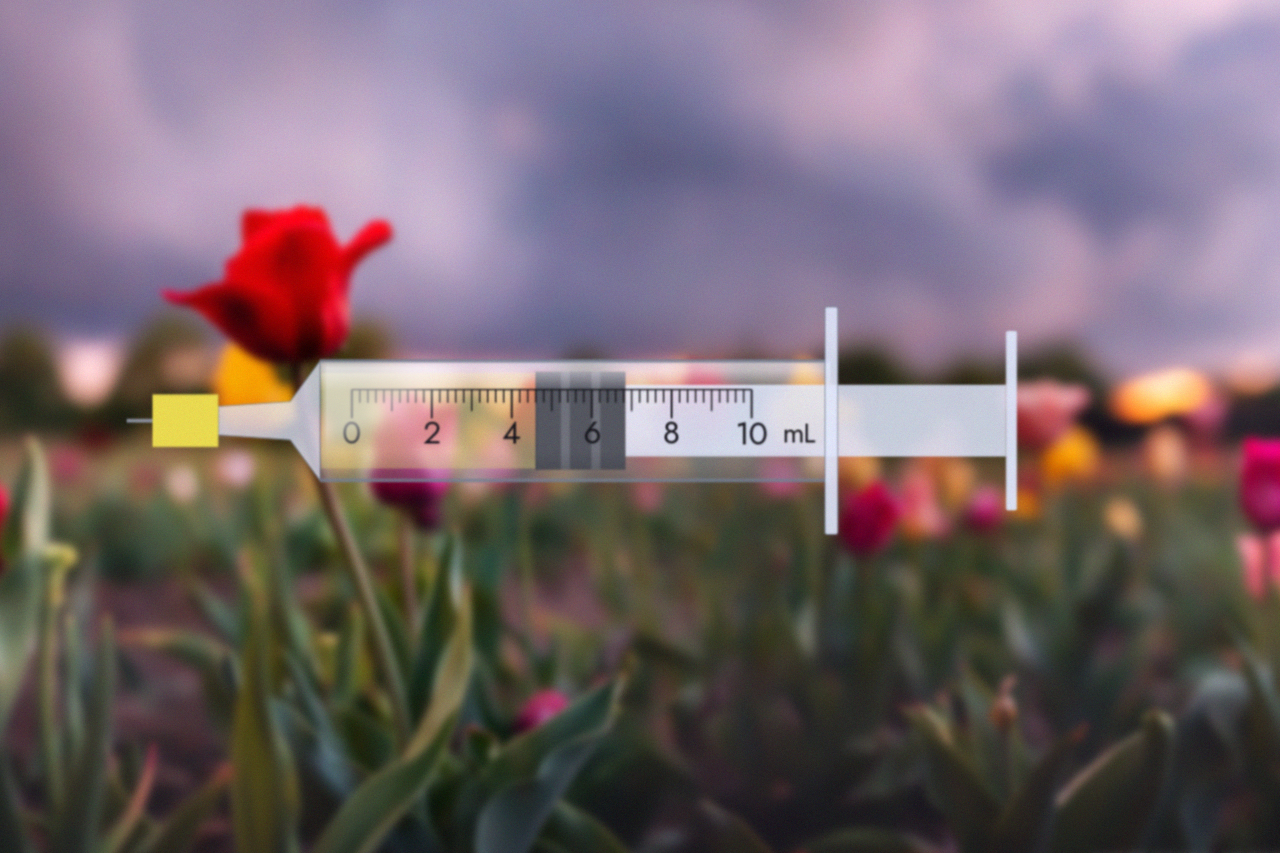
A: 4.6 mL
